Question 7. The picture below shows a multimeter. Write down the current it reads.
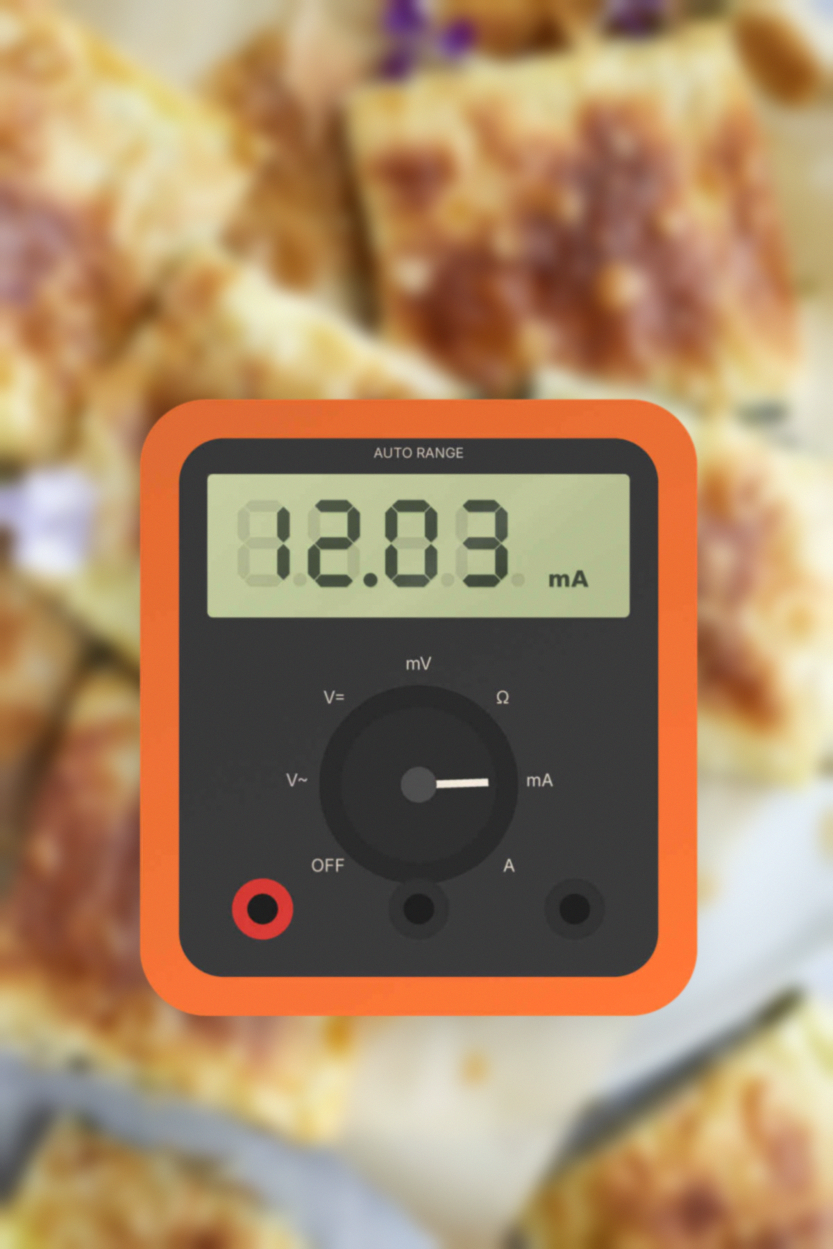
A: 12.03 mA
